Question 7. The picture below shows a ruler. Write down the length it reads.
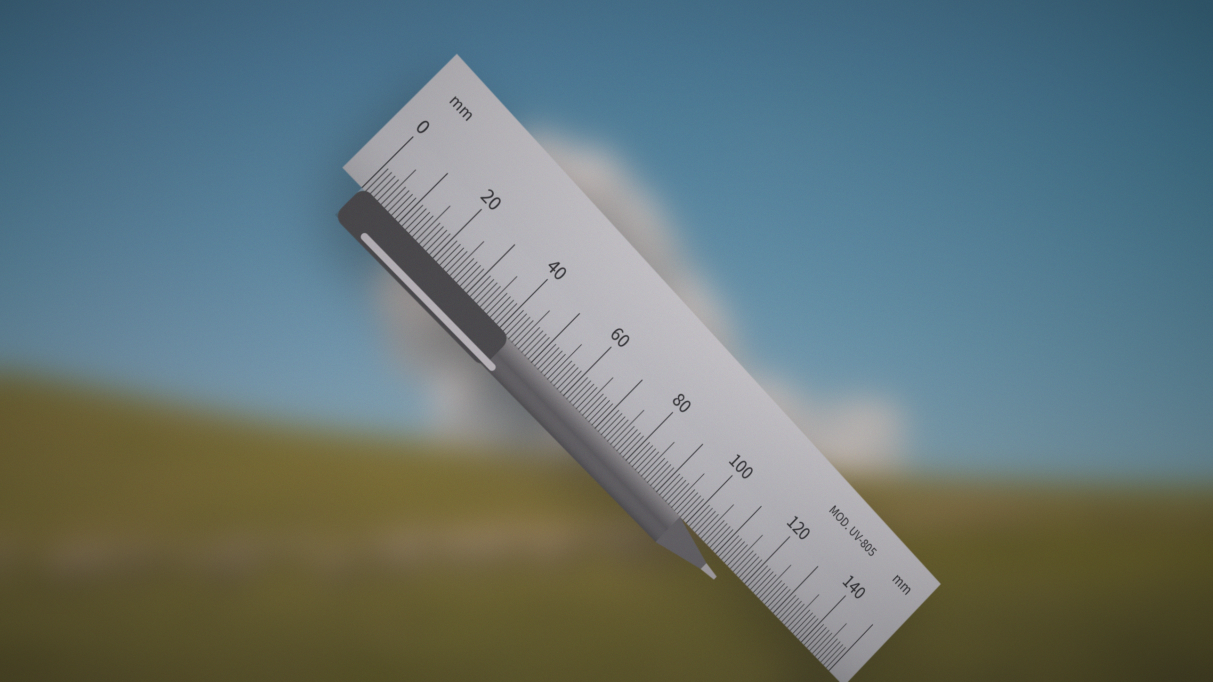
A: 114 mm
